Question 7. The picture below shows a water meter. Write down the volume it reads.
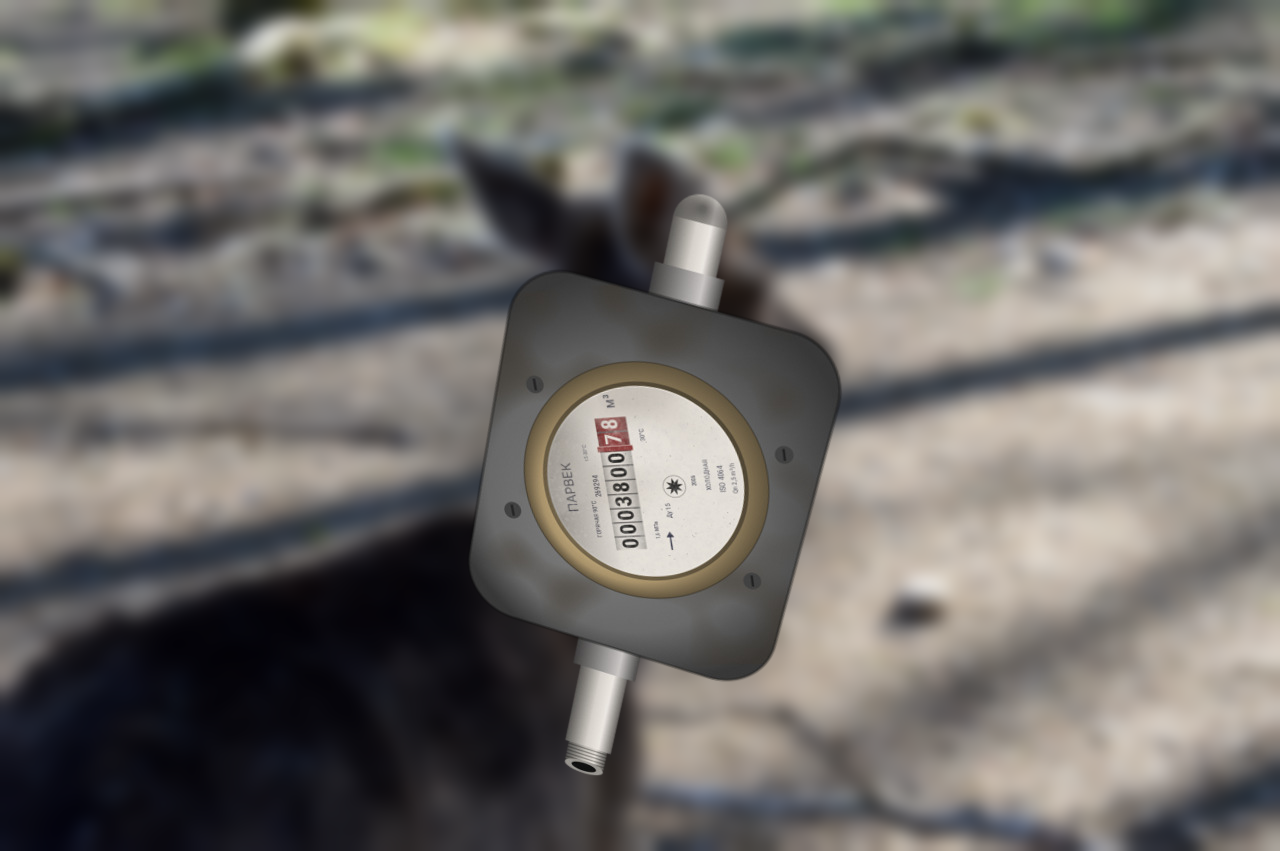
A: 3800.78 m³
